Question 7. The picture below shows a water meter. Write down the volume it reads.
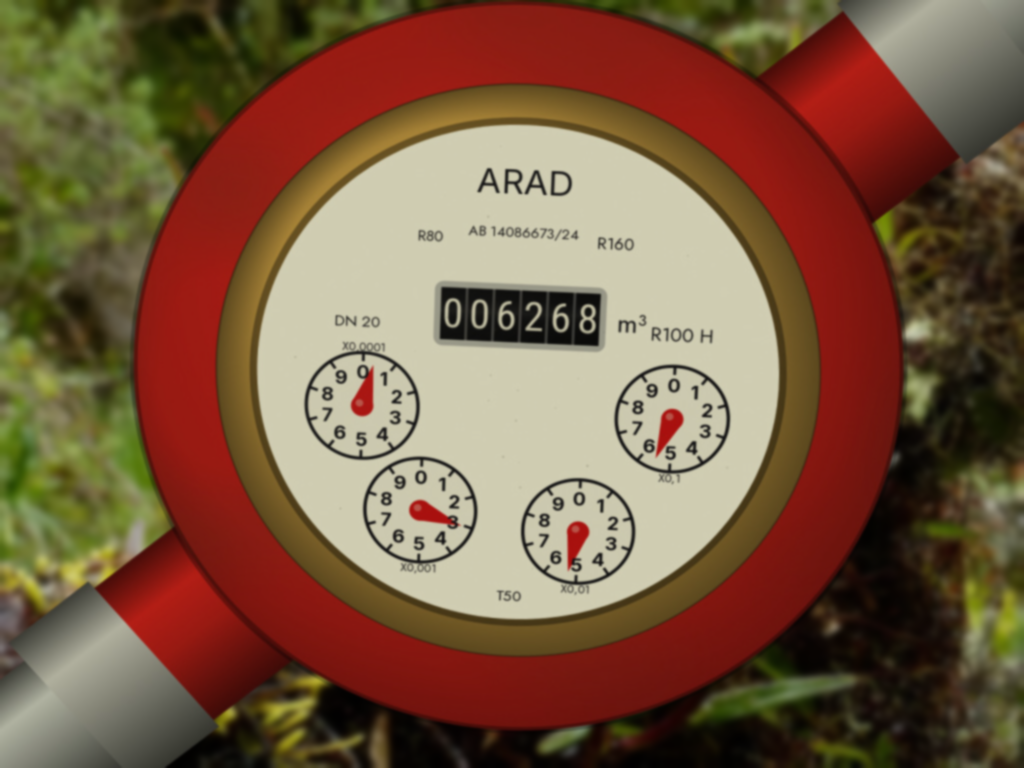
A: 6268.5530 m³
